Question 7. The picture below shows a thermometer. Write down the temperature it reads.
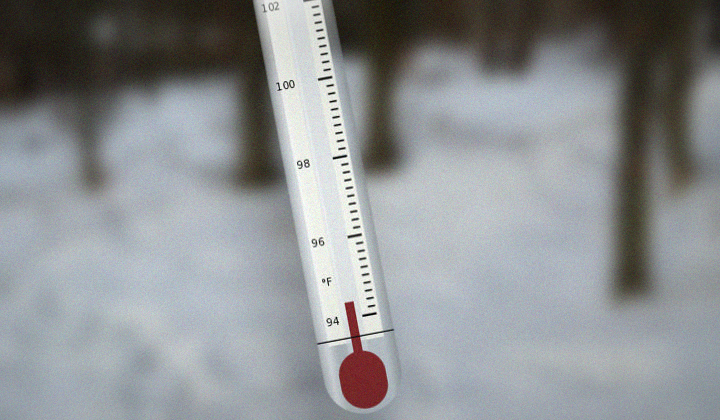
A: 94.4 °F
